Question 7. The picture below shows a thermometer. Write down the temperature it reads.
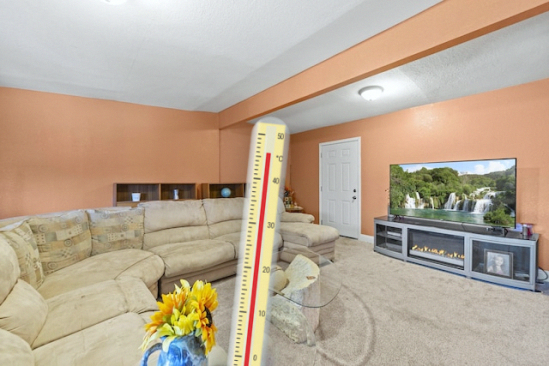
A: 46 °C
